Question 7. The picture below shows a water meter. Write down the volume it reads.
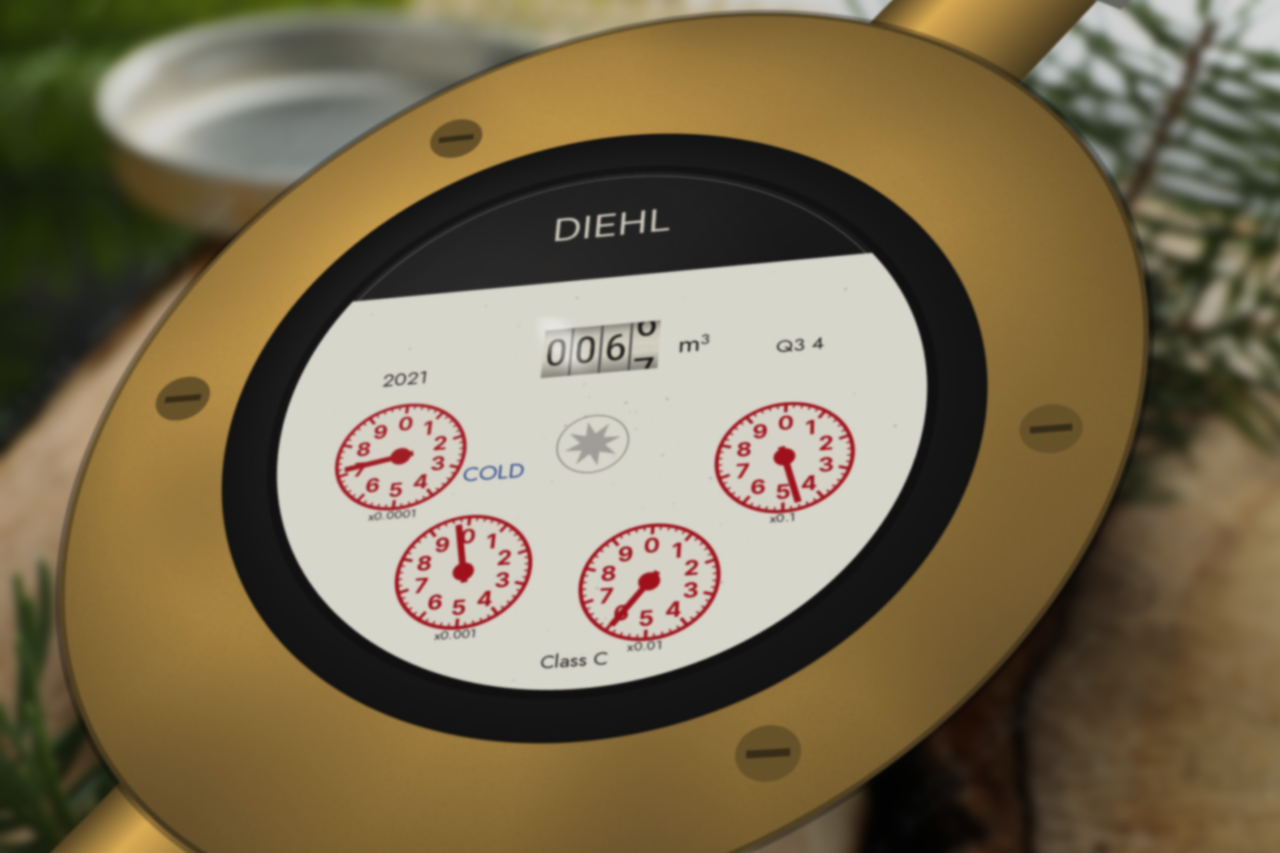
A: 66.4597 m³
